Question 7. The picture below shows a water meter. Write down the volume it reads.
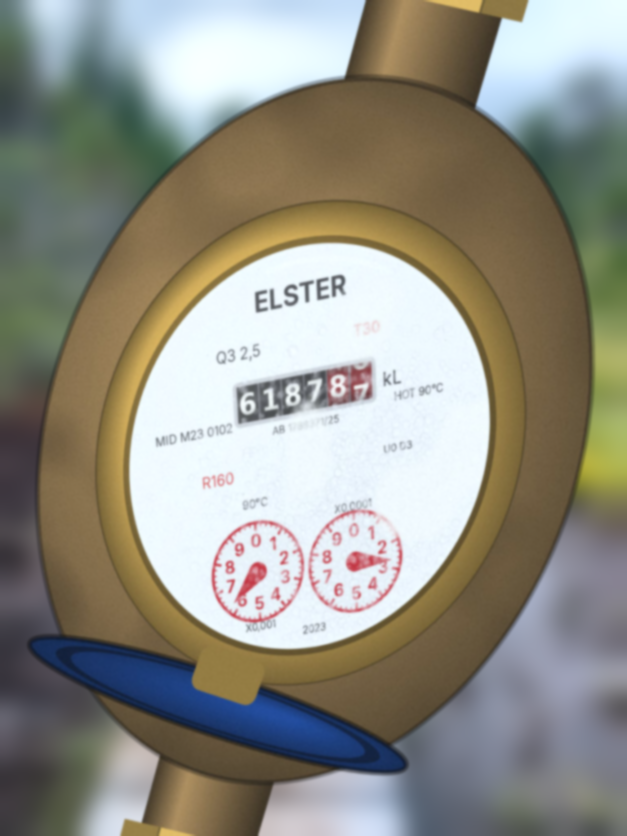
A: 6187.8662 kL
